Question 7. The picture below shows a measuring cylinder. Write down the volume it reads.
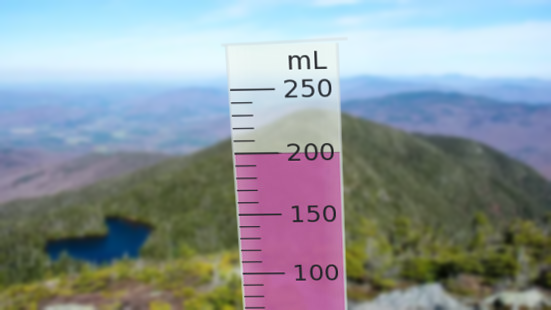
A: 200 mL
